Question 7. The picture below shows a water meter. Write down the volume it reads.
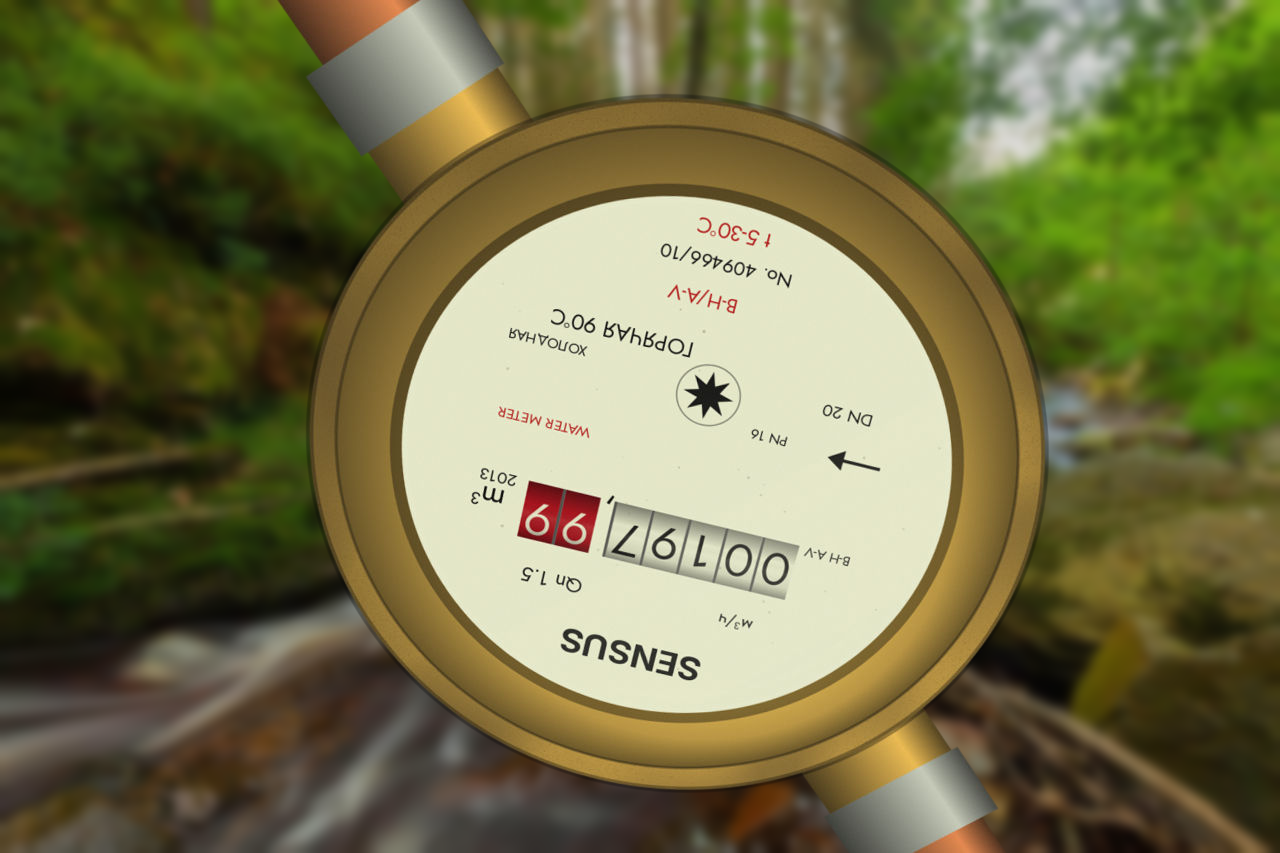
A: 197.99 m³
